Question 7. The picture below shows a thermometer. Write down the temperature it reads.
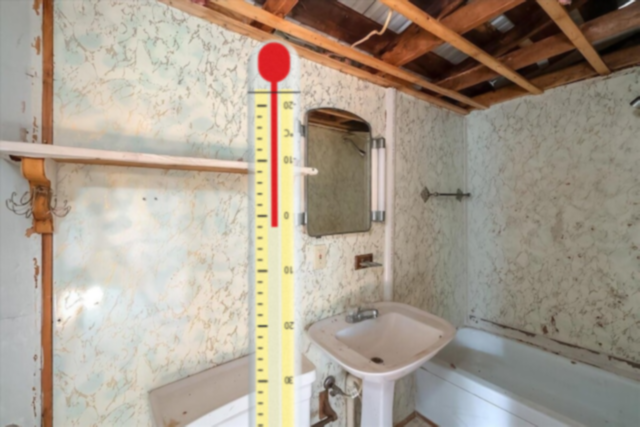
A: 2 °C
